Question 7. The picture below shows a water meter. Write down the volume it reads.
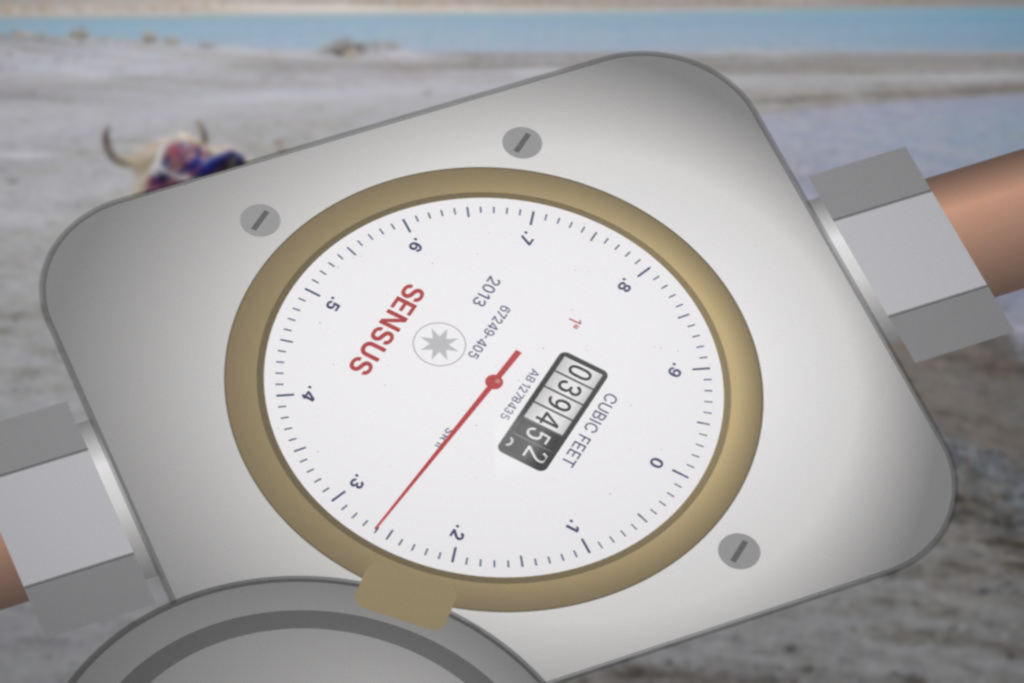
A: 39452.26 ft³
